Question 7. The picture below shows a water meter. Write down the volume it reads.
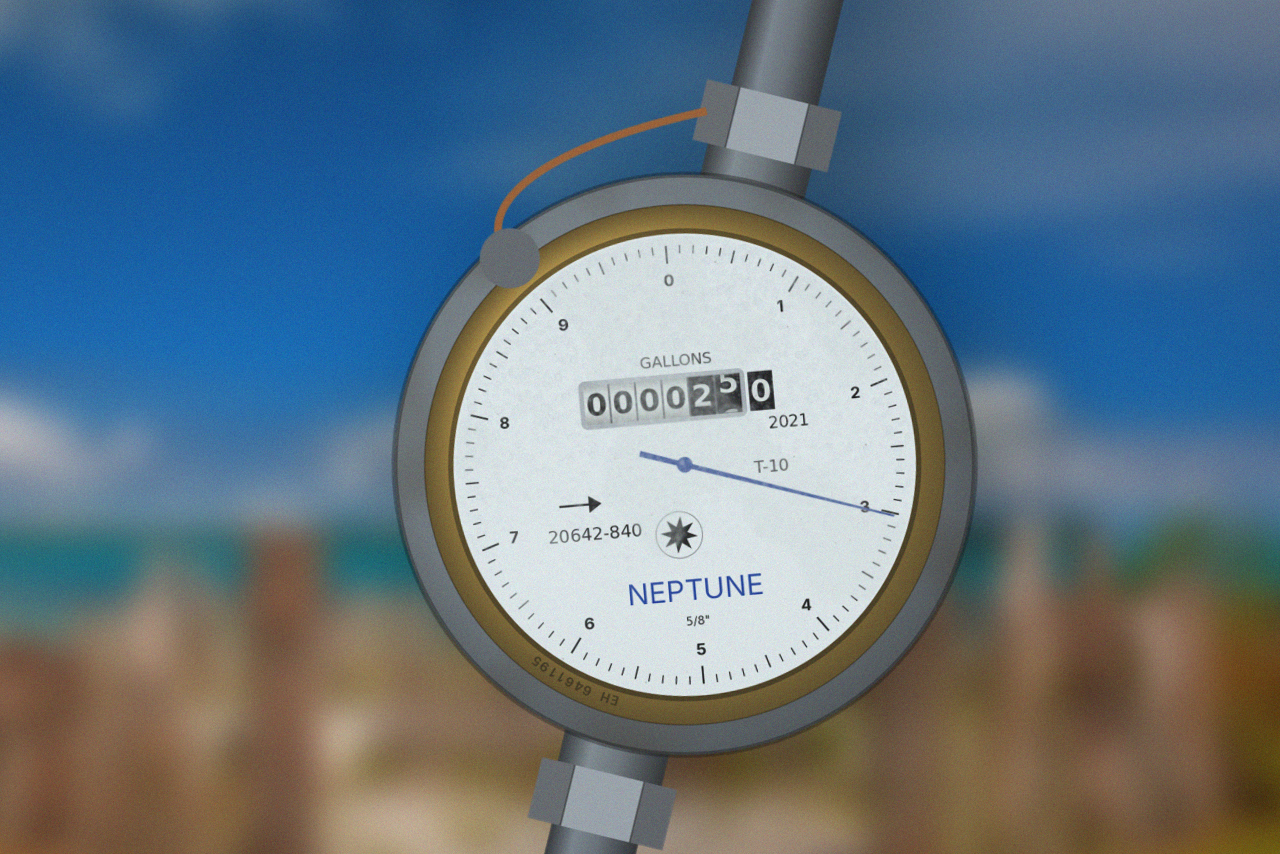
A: 253.0 gal
